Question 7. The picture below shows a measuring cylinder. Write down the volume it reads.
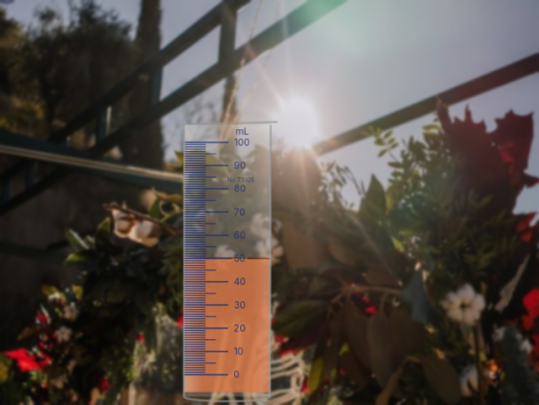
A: 50 mL
